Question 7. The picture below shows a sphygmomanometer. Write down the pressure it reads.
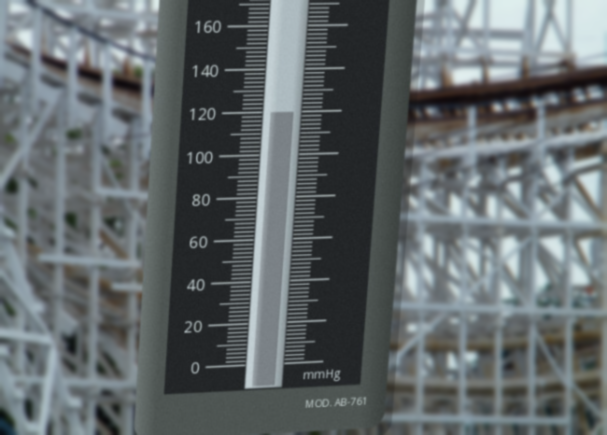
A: 120 mmHg
